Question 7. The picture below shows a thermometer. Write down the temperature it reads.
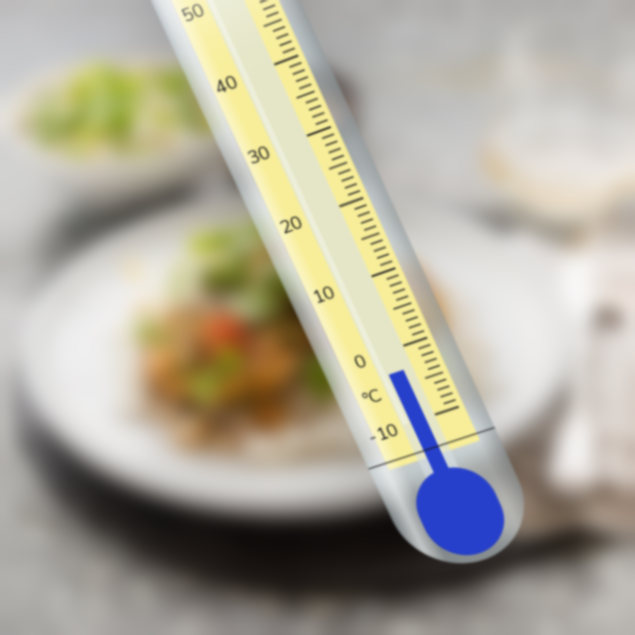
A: -3 °C
